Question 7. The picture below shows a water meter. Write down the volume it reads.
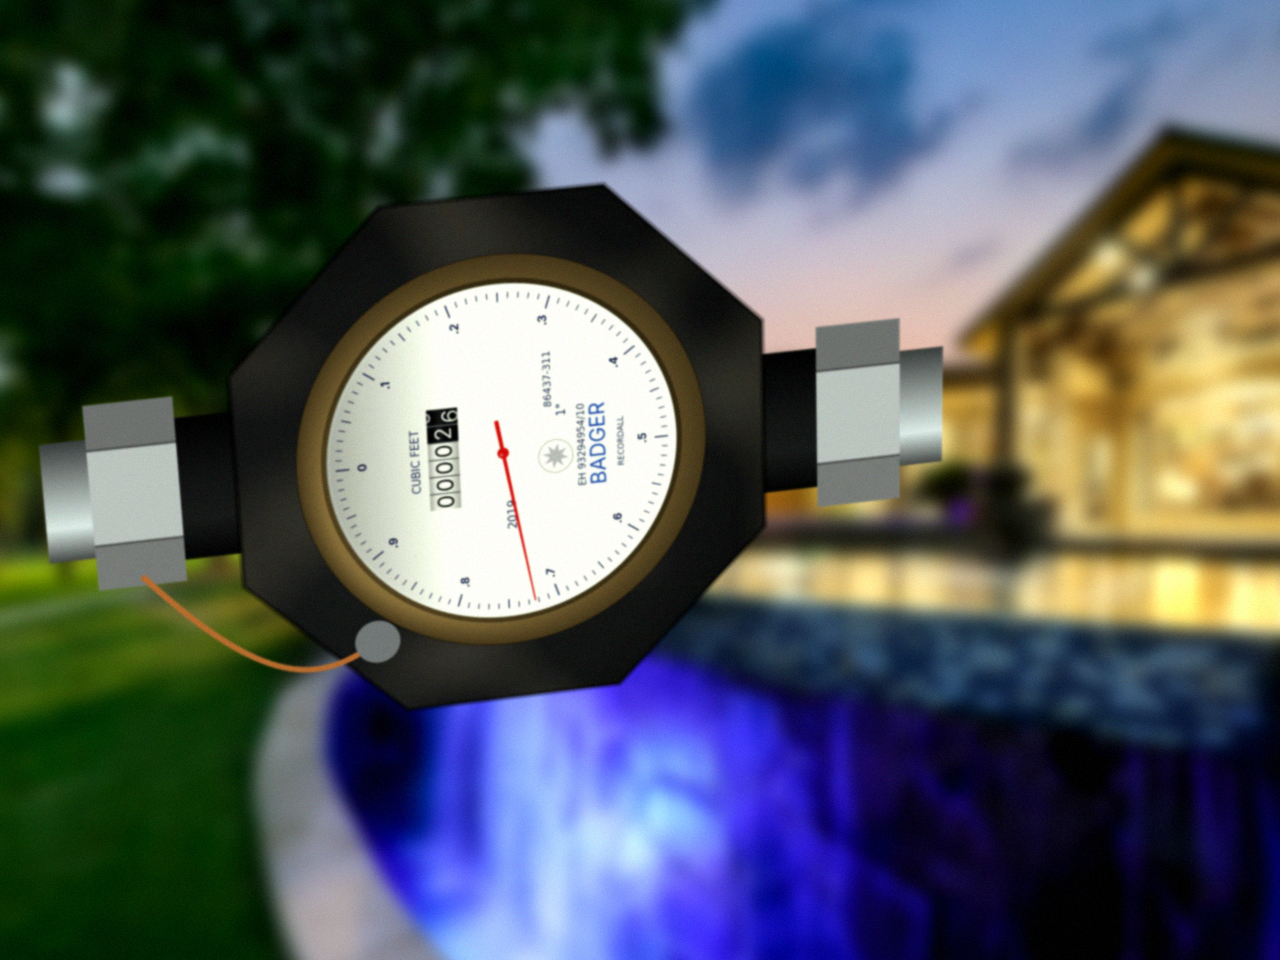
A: 25.72 ft³
